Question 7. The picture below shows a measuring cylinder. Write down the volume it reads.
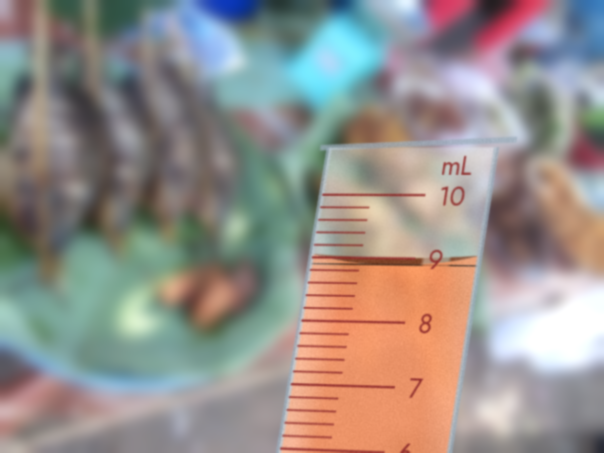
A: 8.9 mL
